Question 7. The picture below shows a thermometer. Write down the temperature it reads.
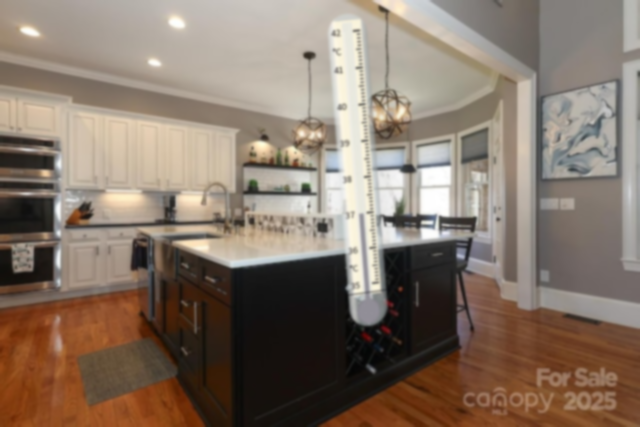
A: 37 °C
